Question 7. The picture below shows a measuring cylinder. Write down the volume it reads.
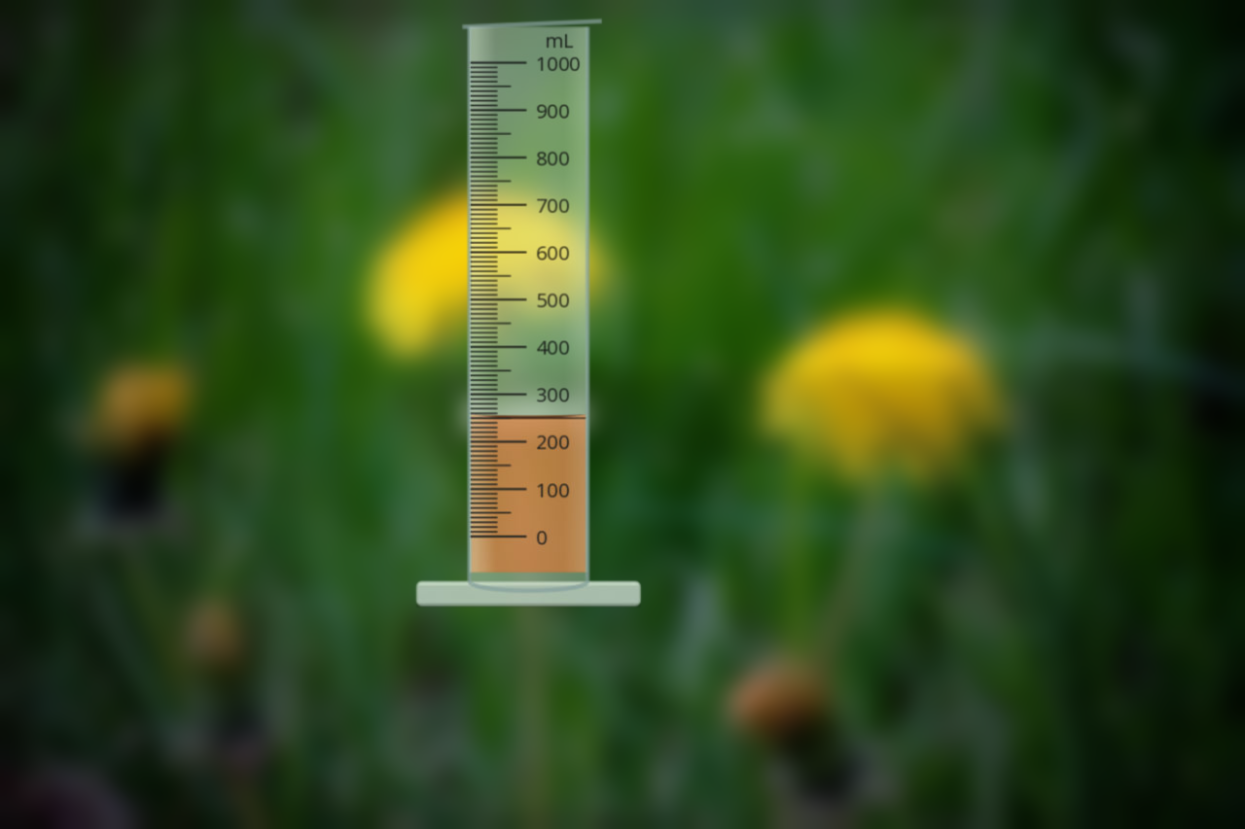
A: 250 mL
